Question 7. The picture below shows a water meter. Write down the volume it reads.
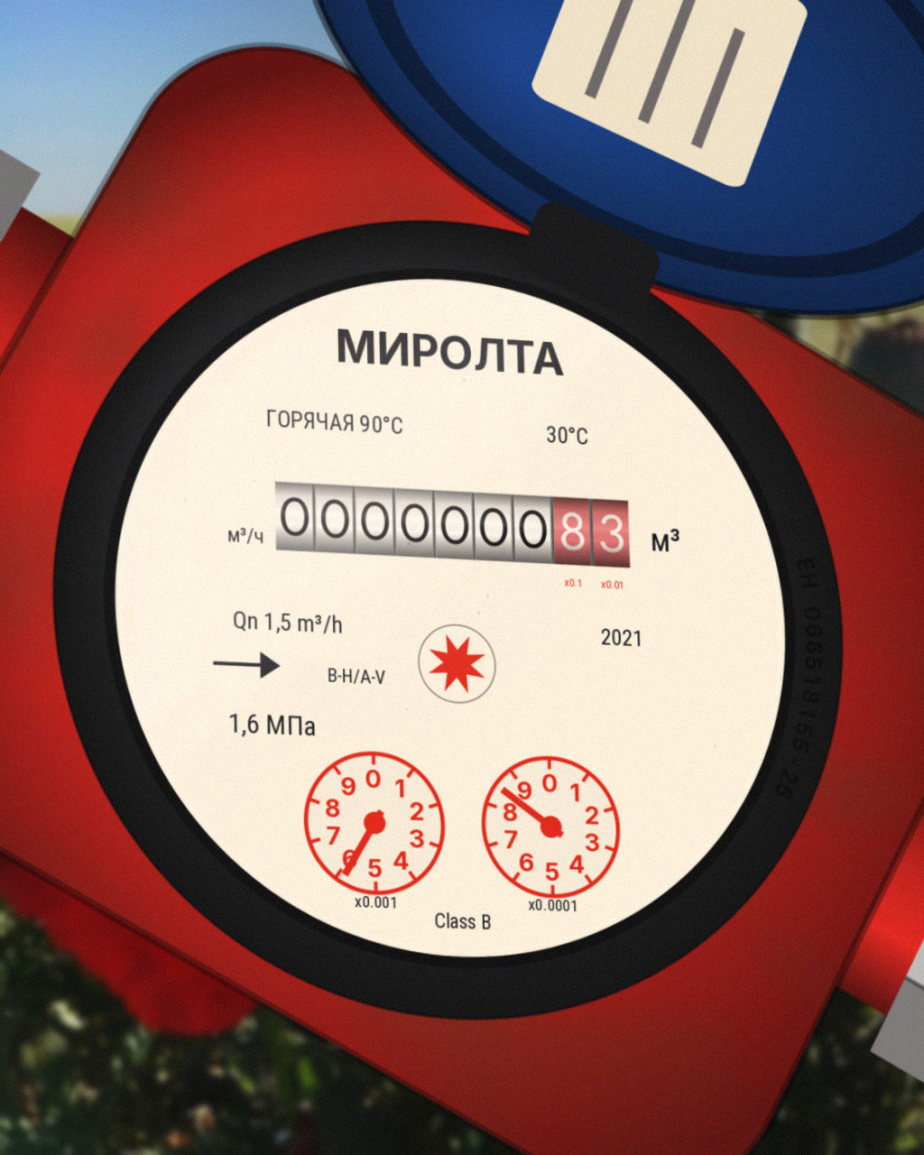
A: 0.8358 m³
